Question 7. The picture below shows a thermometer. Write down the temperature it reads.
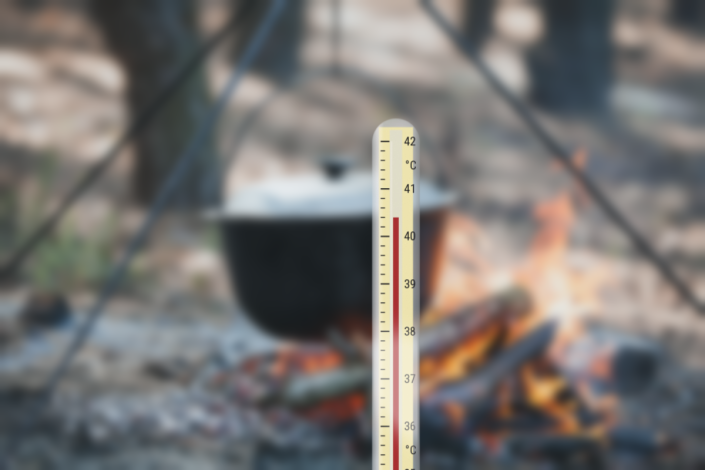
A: 40.4 °C
